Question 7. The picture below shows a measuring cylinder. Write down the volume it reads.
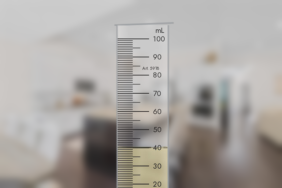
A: 40 mL
